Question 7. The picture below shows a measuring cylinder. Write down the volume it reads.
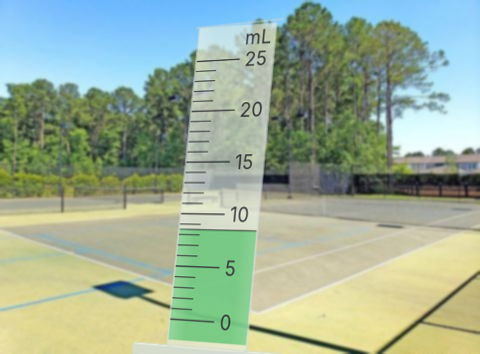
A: 8.5 mL
